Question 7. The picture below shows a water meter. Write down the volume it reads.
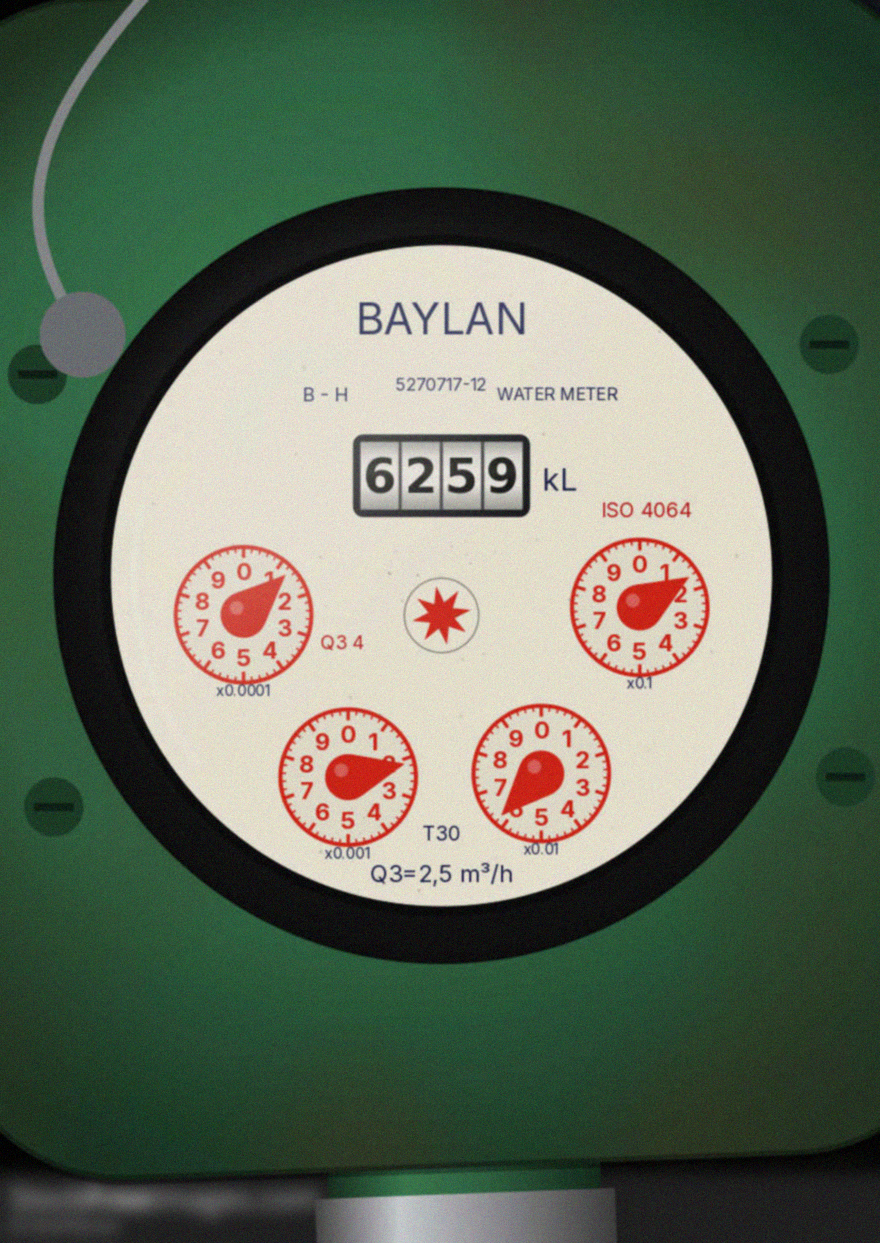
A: 6259.1621 kL
